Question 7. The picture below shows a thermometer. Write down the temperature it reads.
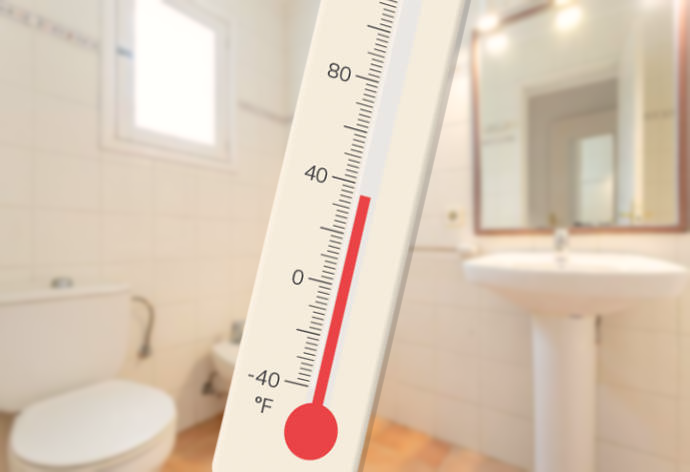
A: 36 °F
